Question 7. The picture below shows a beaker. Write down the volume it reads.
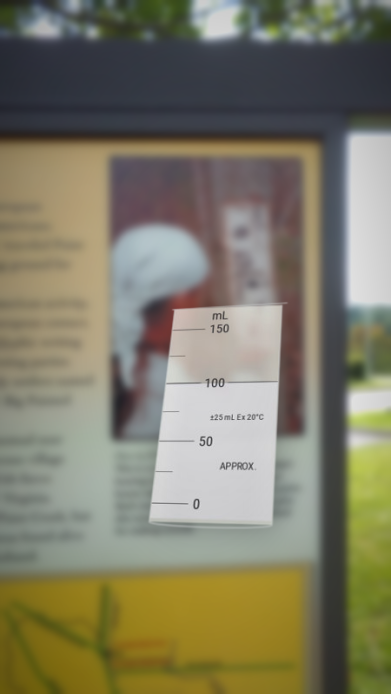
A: 100 mL
